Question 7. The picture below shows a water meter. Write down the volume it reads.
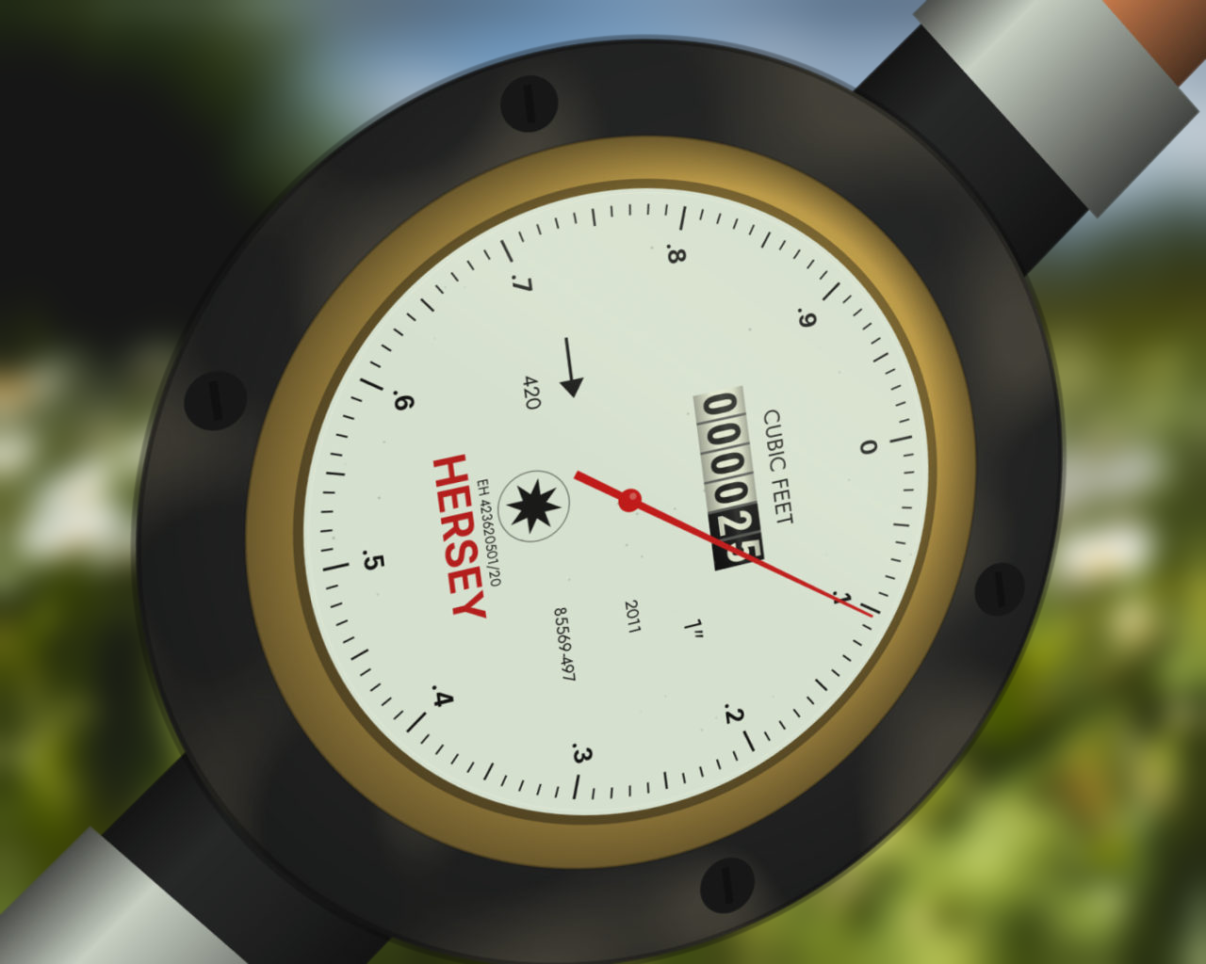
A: 25.10 ft³
